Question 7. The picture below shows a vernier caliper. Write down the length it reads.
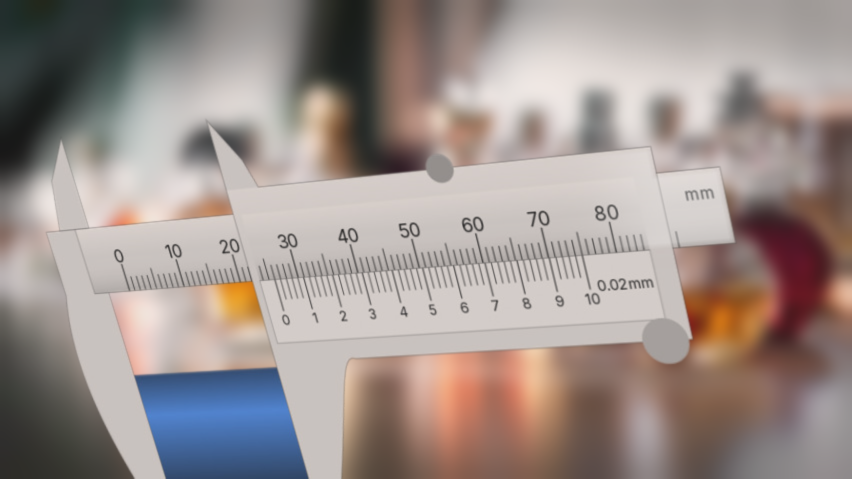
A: 26.0 mm
